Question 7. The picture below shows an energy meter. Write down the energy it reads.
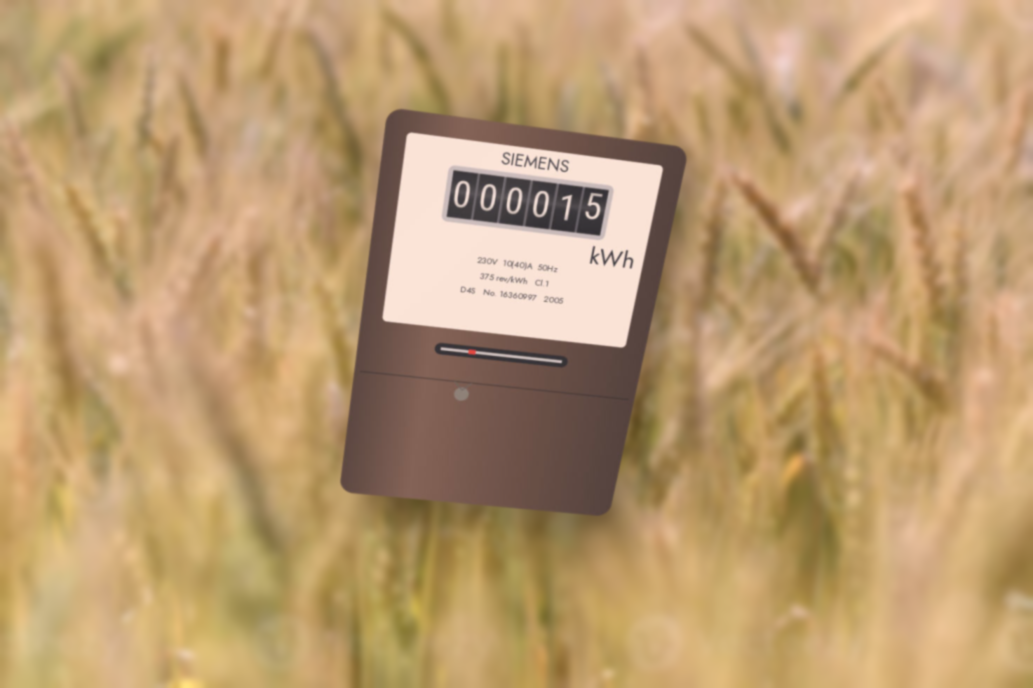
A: 15 kWh
